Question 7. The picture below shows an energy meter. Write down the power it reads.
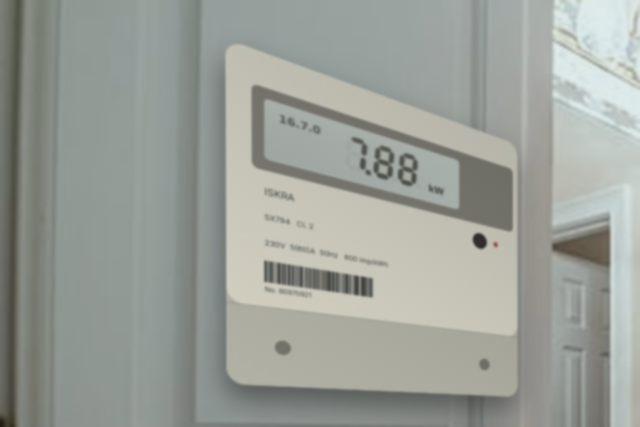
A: 7.88 kW
